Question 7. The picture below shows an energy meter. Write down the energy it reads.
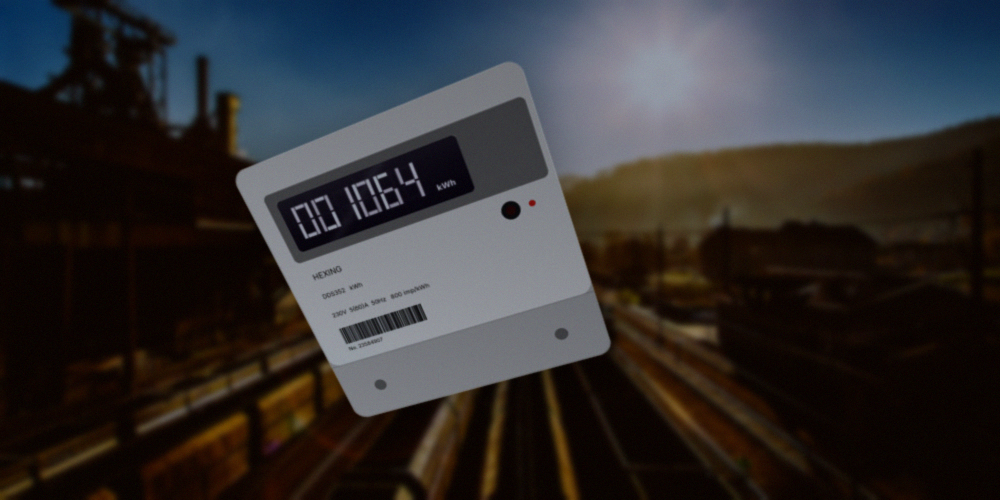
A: 1064 kWh
